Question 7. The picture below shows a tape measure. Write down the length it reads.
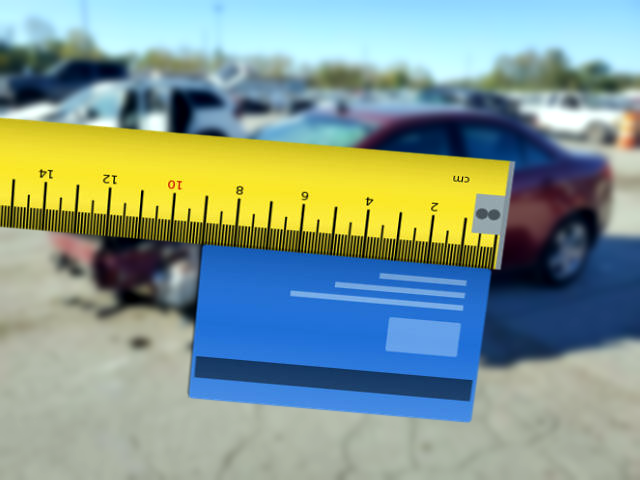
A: 9 cm
